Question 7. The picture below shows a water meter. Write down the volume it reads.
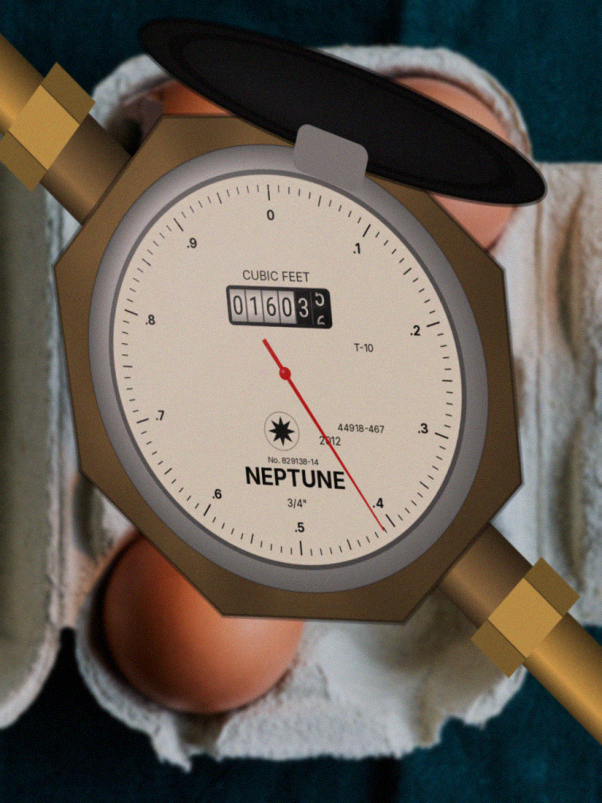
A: 16035.41 ft³
